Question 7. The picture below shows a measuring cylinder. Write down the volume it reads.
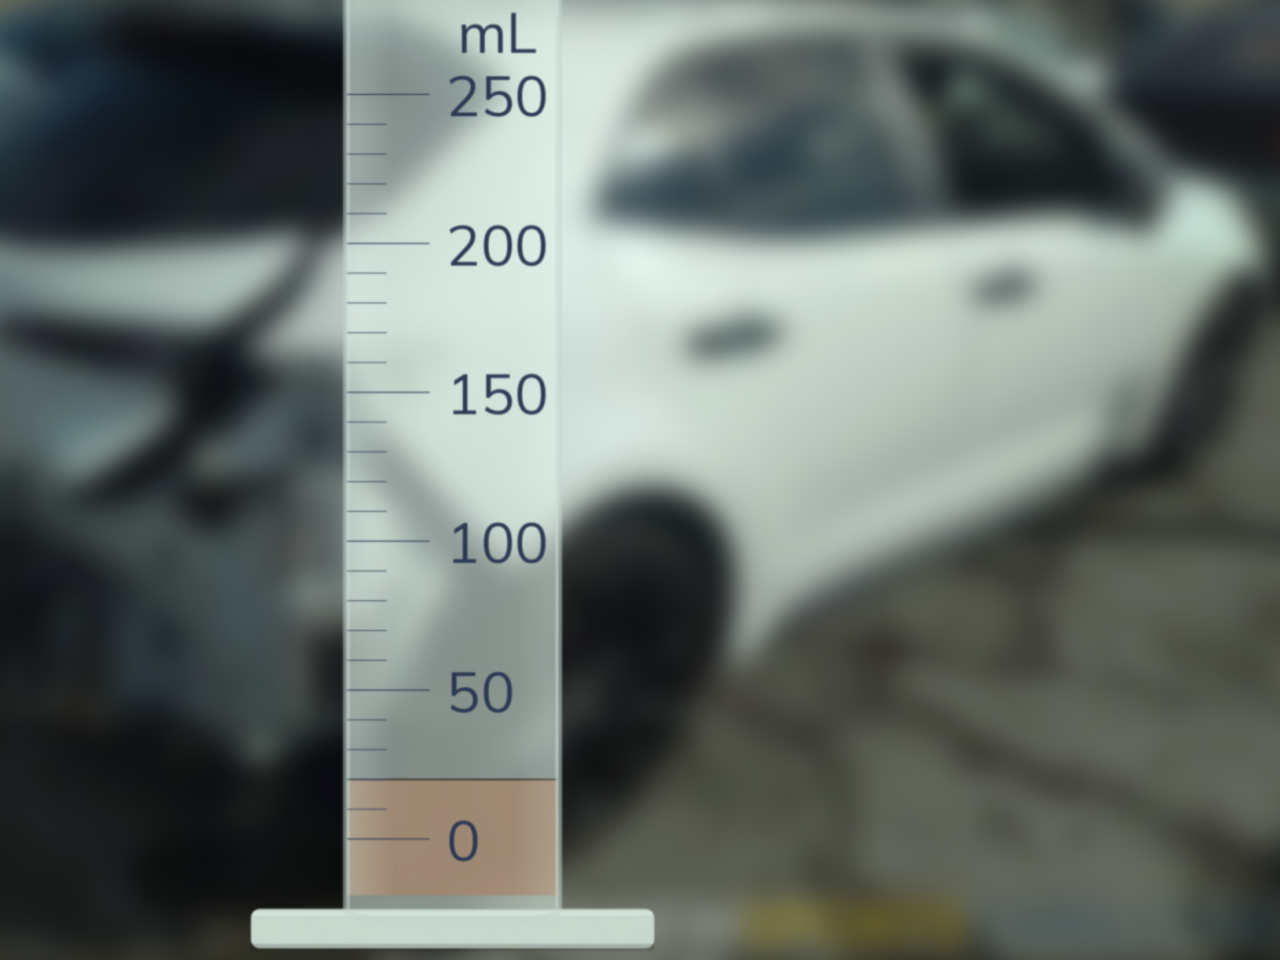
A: 20 mL
